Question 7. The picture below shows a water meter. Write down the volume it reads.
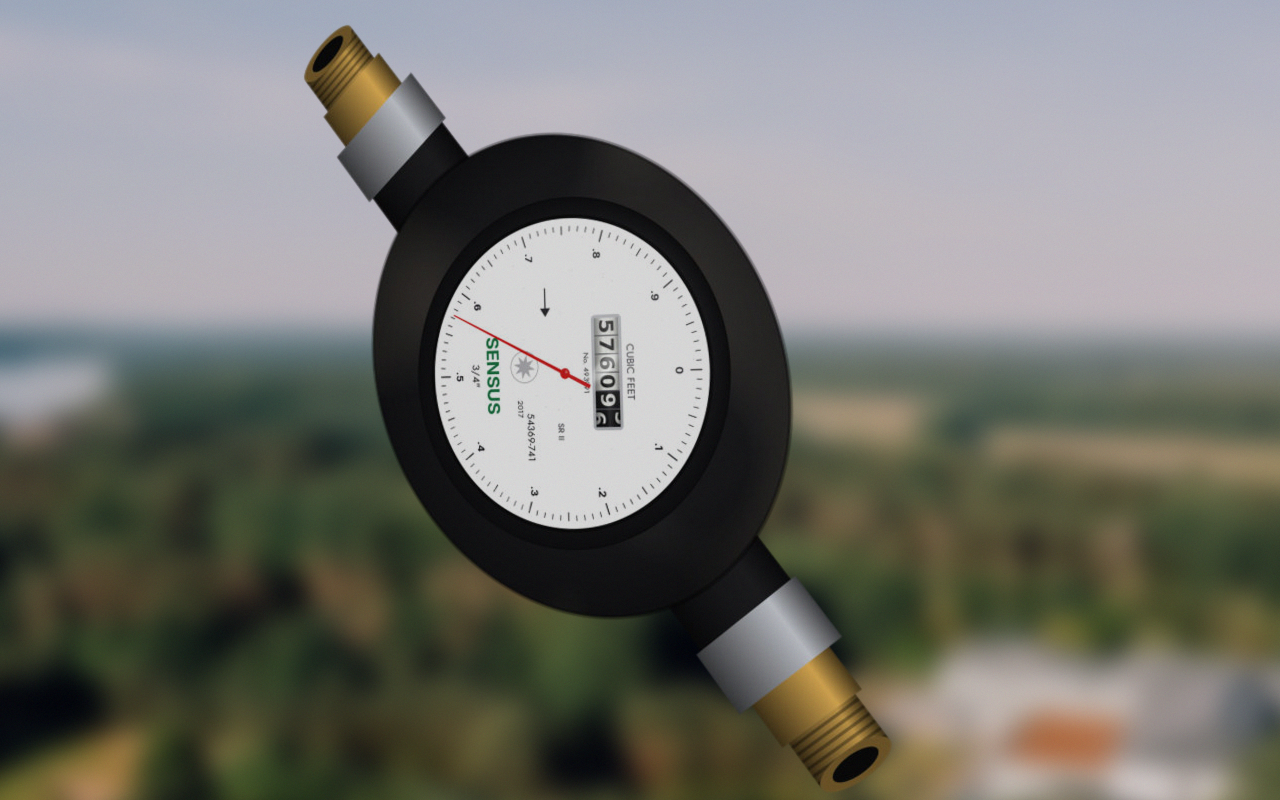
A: 576095.57 ft³
